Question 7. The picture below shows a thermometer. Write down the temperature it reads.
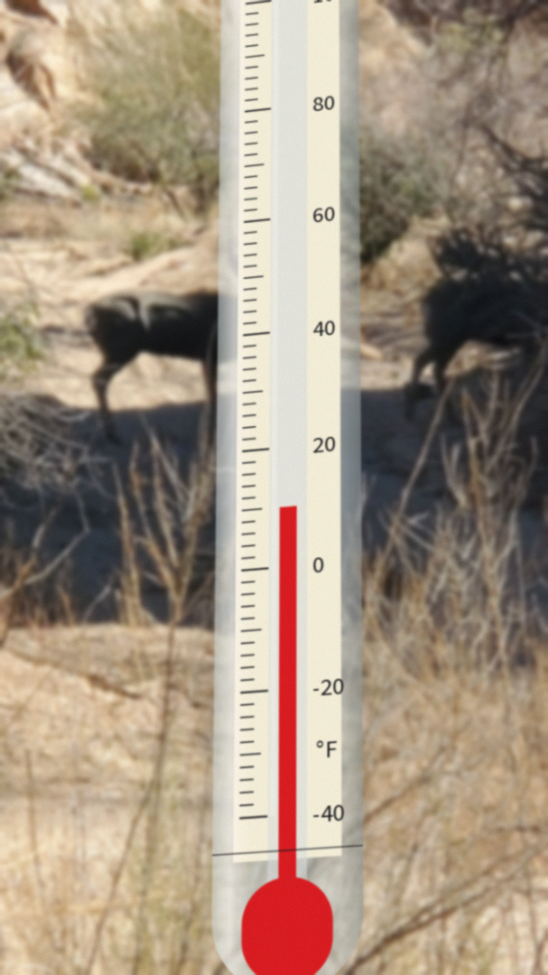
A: 10 °F
